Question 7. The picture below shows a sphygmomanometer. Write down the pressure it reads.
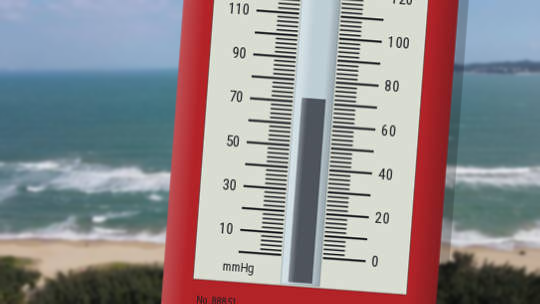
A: 72 mmHg
